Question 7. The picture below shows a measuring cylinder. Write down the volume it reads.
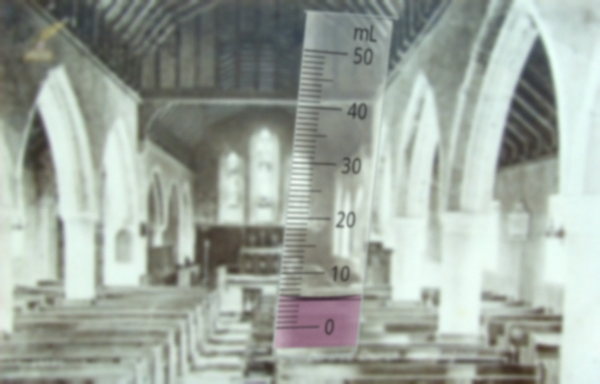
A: 5 mL
